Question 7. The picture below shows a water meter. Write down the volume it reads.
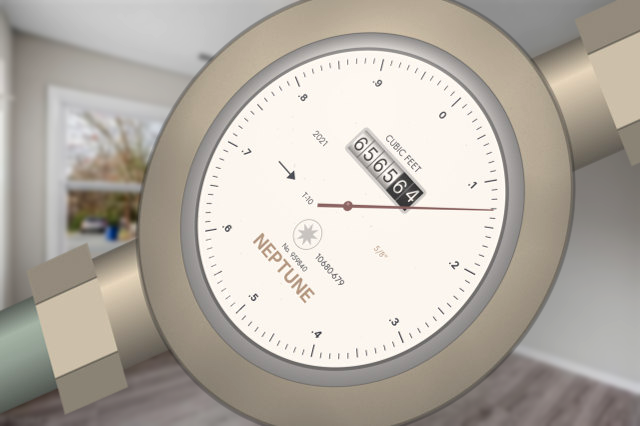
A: 656564.13 ft³
